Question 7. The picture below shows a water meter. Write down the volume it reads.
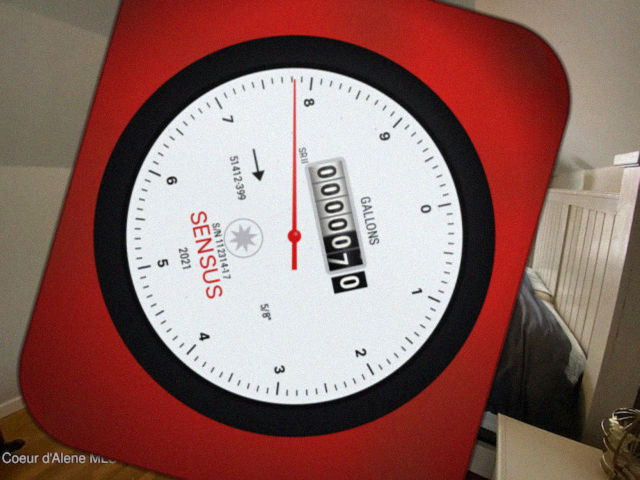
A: 67.8 gal
